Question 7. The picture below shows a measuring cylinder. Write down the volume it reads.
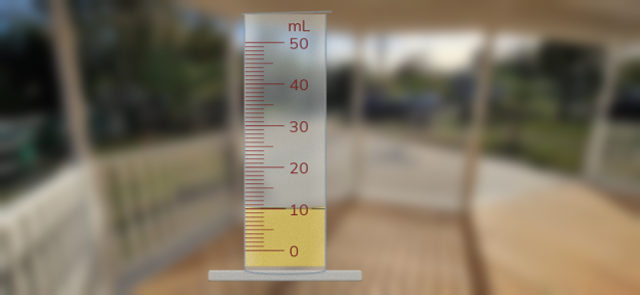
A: 10 mL
